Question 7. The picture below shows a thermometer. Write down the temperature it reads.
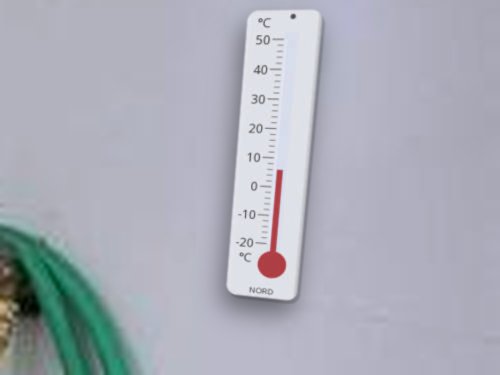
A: 6 °C
